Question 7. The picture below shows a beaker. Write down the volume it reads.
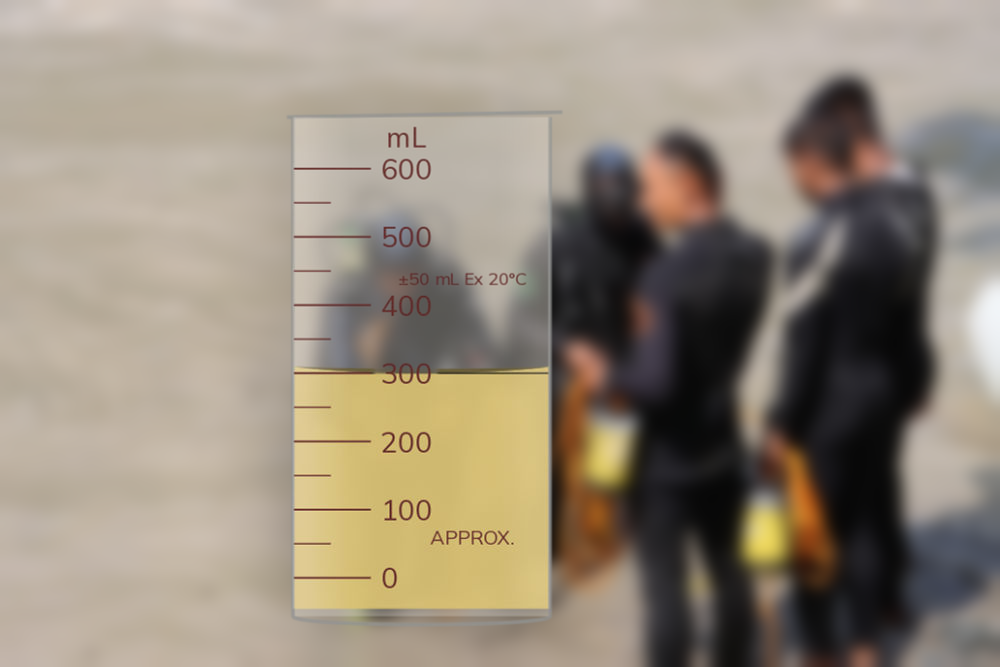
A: 300 mL
